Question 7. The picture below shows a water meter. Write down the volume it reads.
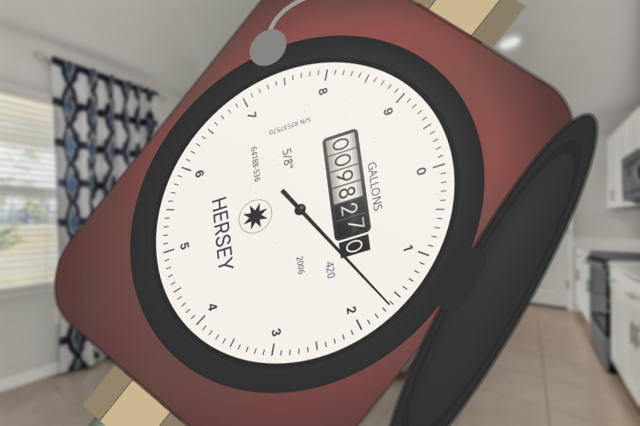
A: 98271.6 gal
